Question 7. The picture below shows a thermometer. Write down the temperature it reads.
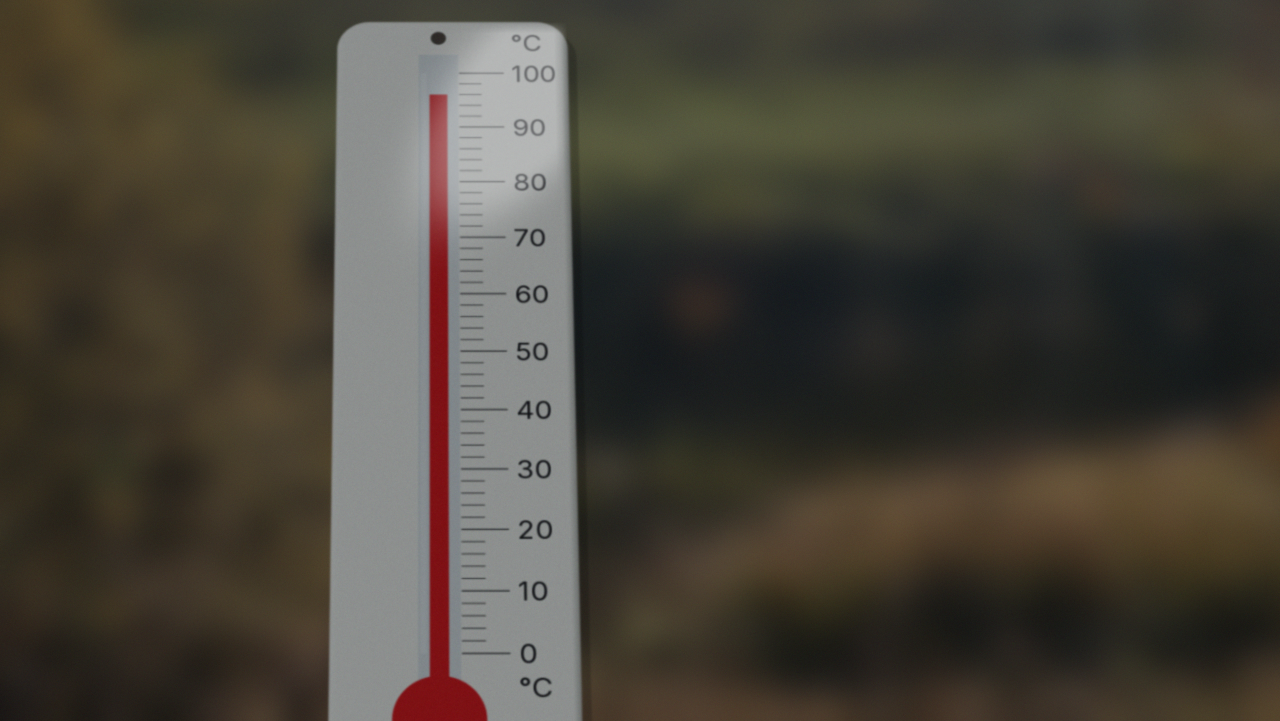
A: 96 °C
